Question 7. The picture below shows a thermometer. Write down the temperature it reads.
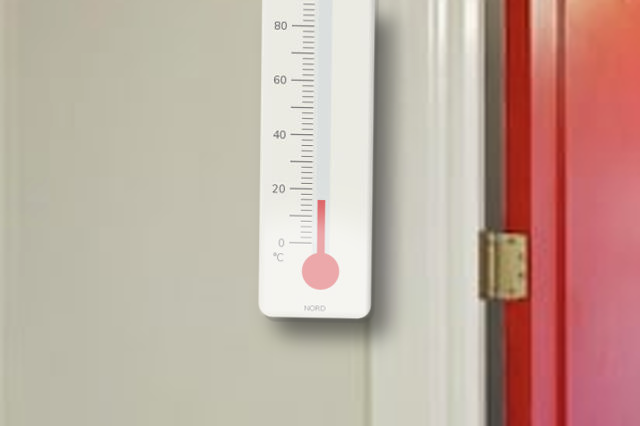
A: 16 °C
